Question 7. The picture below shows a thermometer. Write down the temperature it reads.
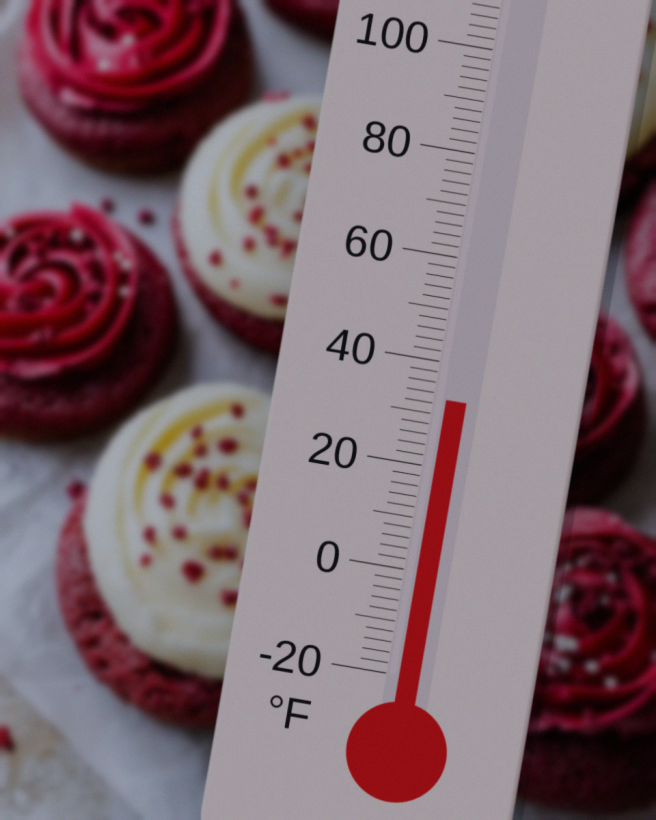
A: 33 °F
